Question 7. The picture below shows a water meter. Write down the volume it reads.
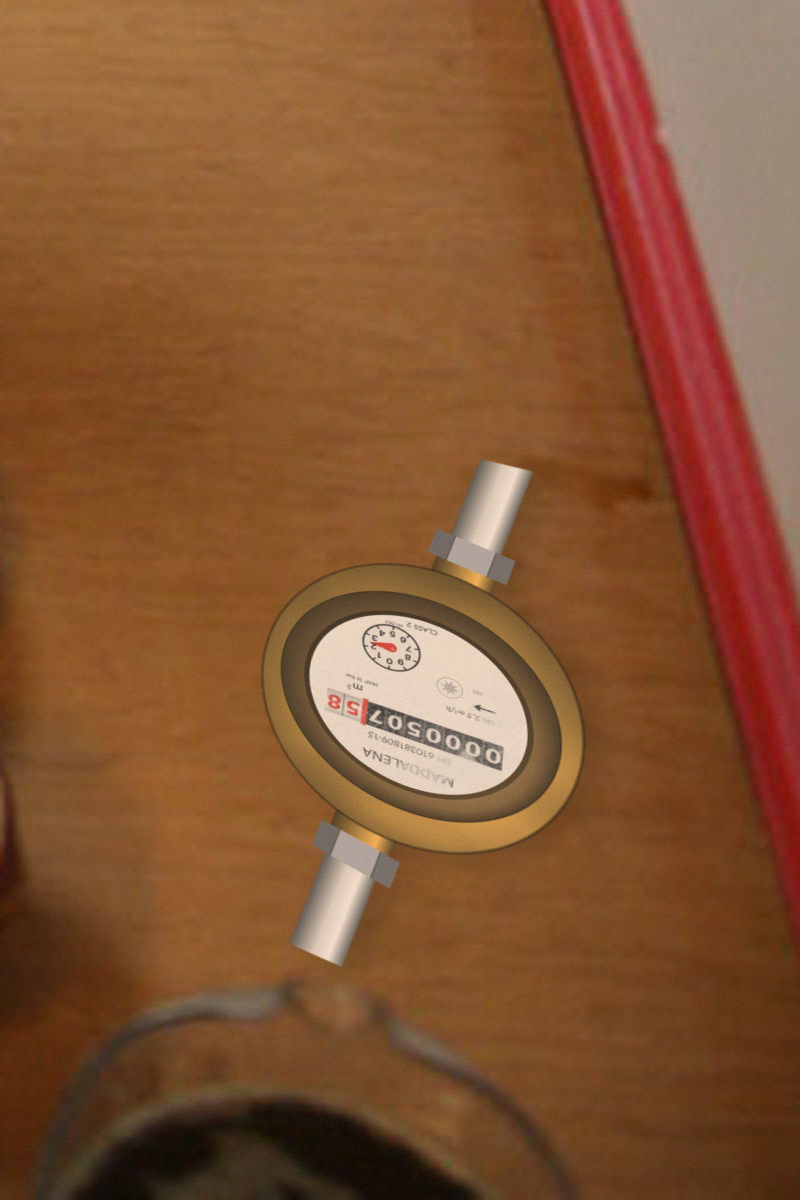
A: 507.582 m³
